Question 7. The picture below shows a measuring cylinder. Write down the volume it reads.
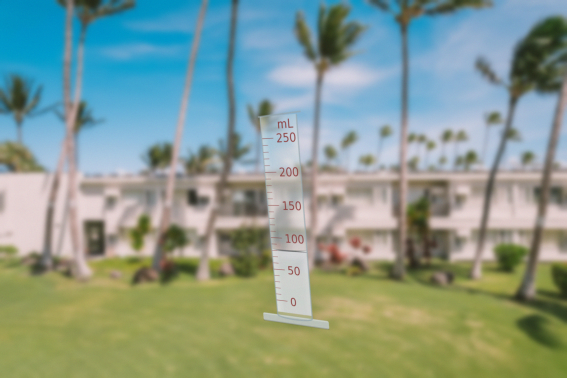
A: 80 mL
